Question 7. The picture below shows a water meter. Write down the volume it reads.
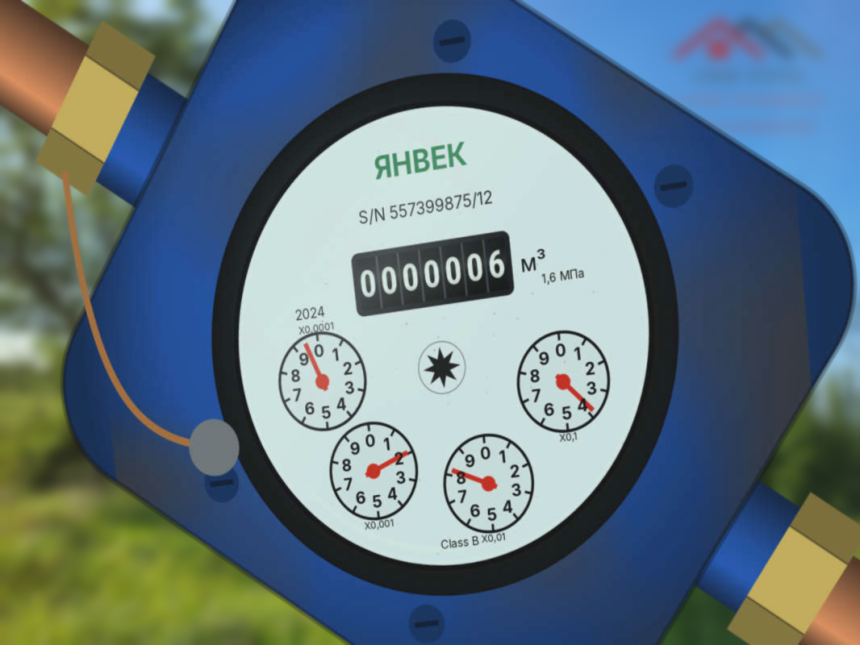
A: 6.3819 m³
